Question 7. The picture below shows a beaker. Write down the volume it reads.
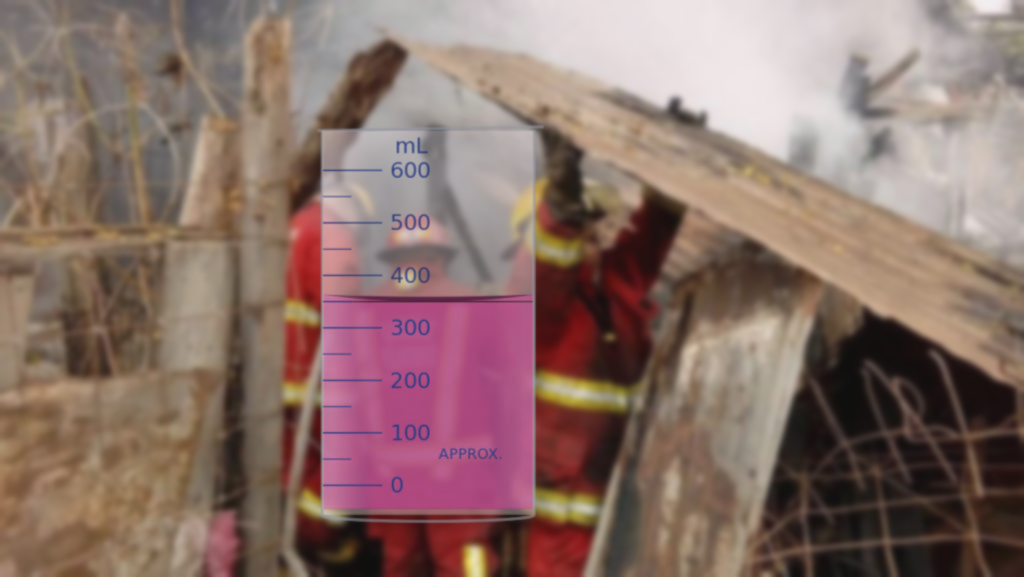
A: 350 mL
